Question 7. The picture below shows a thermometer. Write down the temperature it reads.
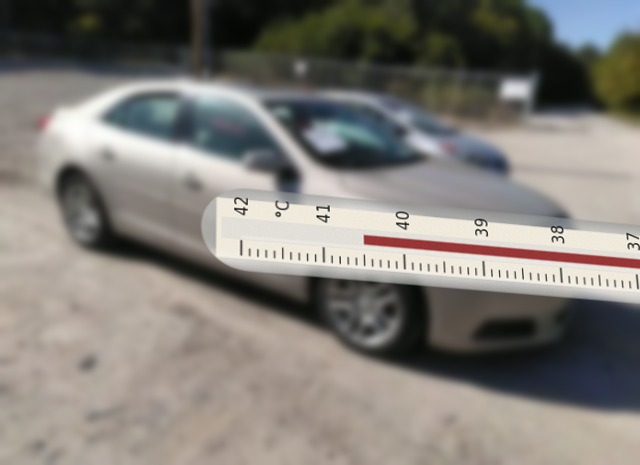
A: 40.5 °C
